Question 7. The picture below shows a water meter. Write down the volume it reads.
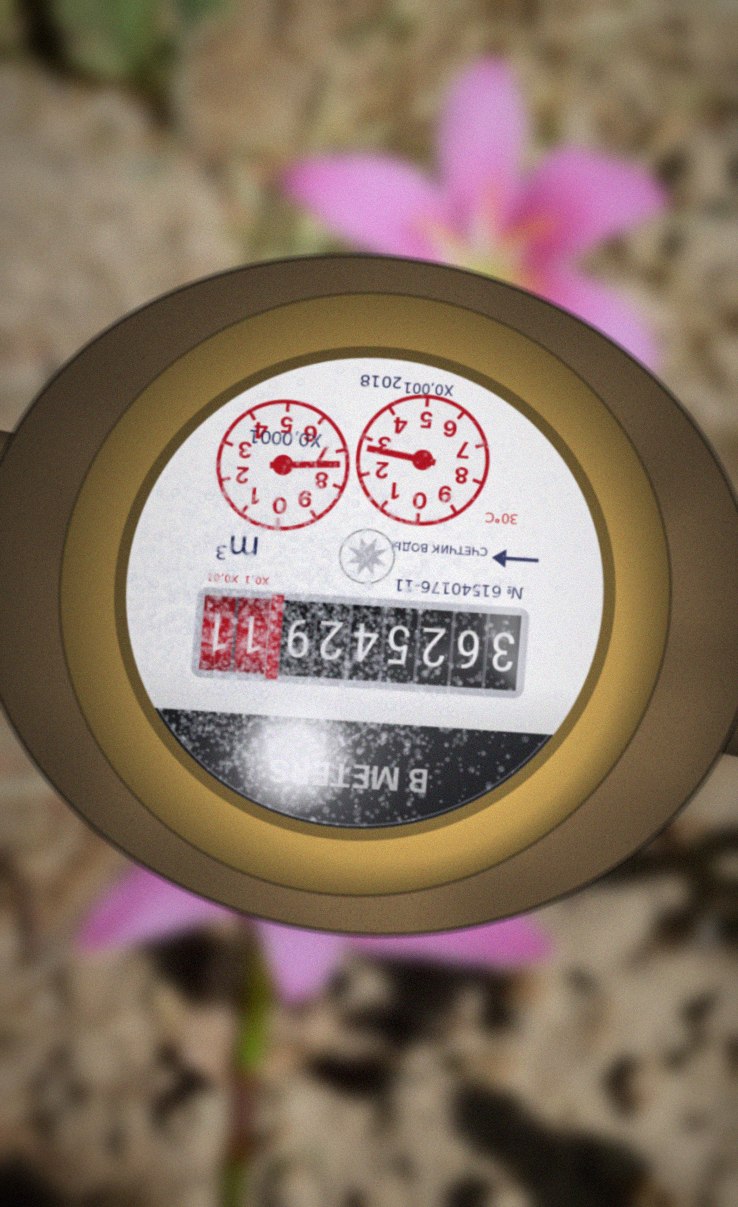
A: 3625429.1127 m³
